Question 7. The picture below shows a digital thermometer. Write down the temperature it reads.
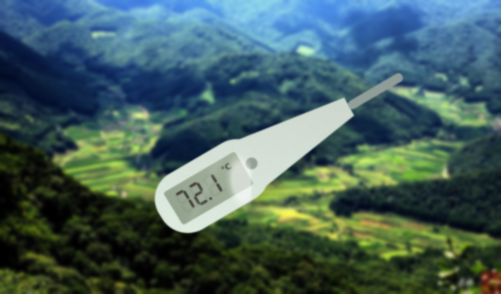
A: 72.1 °C
